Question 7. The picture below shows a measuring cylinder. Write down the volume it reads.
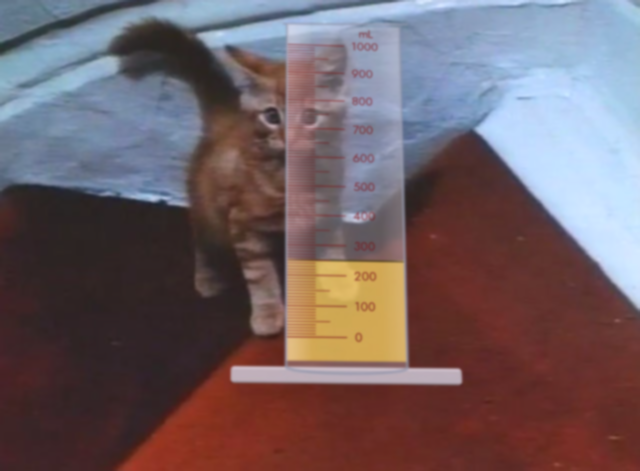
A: 250 mL
